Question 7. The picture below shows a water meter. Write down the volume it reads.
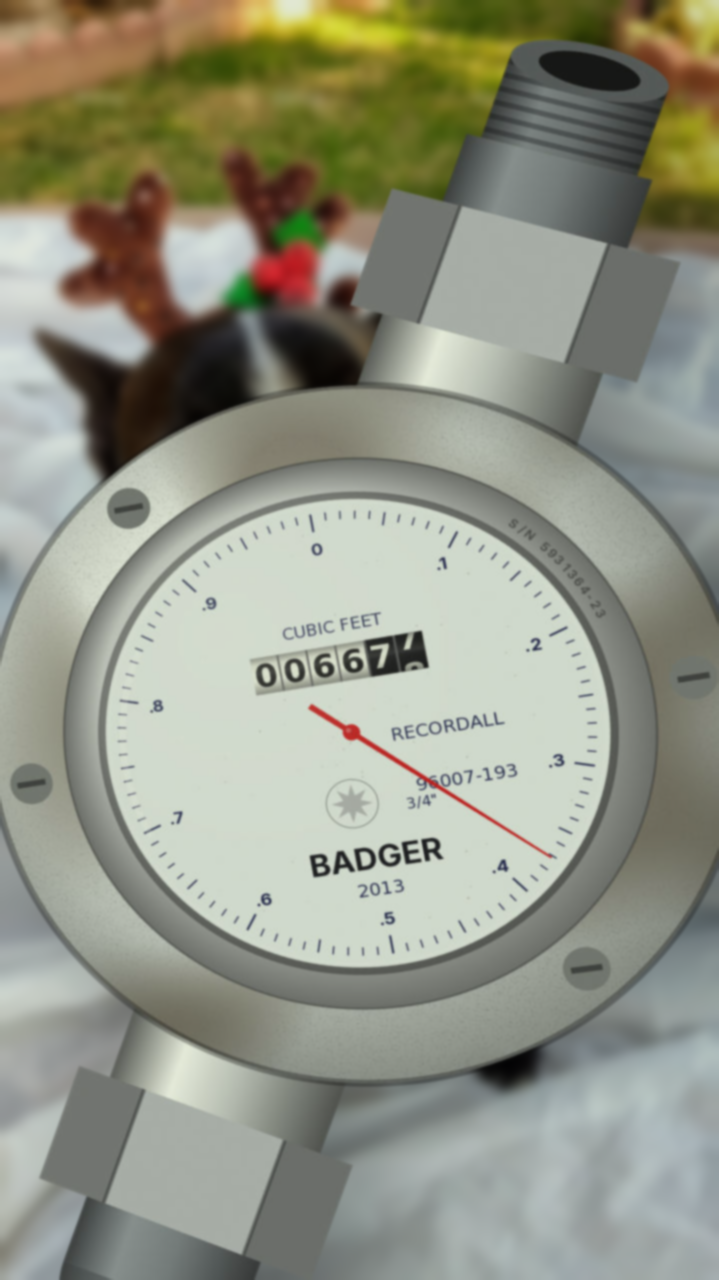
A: 6677.37 ft³
